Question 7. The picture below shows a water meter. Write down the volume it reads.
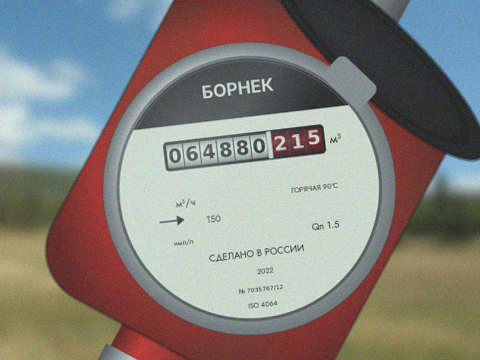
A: 64880.215 m³
